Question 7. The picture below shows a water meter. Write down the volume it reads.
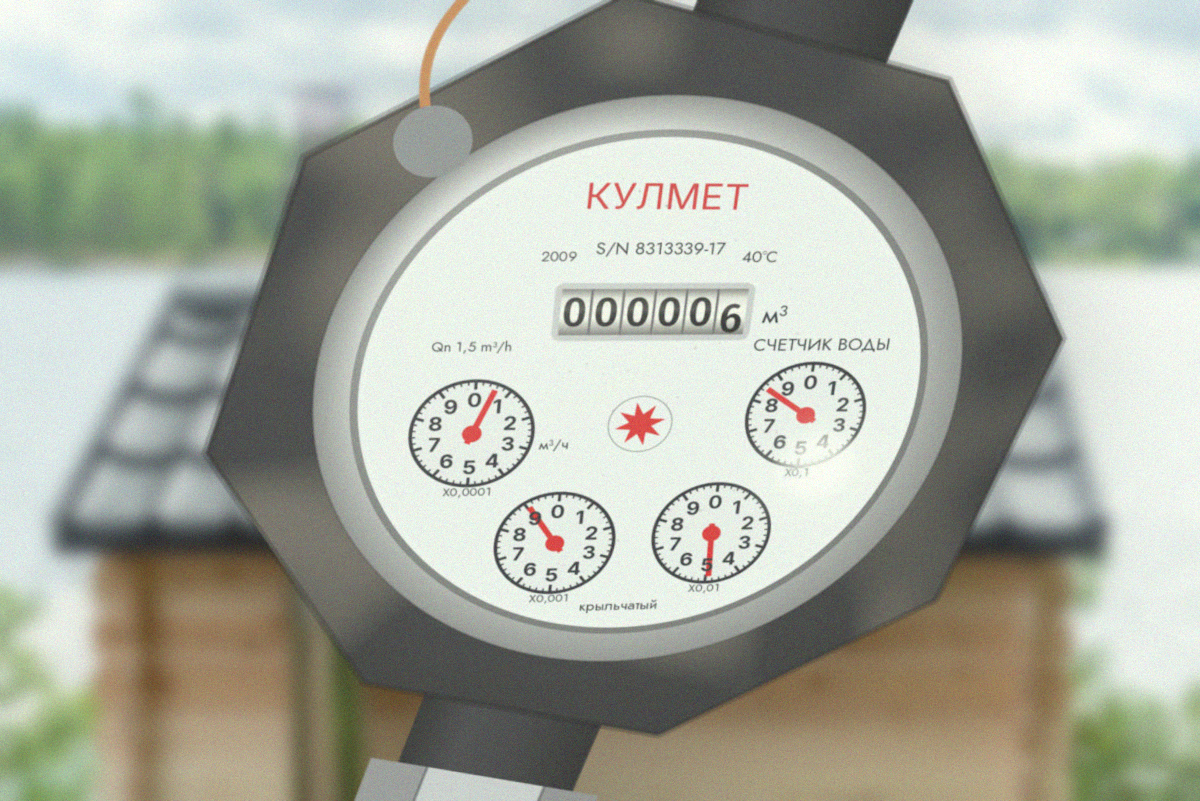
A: 5.8490 m³
